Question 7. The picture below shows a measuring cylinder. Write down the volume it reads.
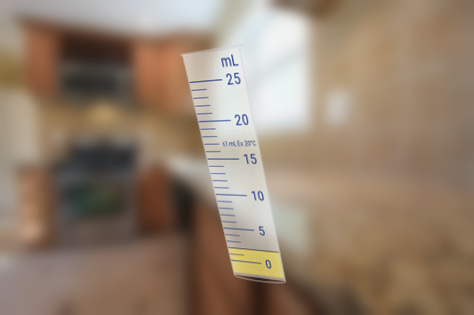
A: 2 mL
